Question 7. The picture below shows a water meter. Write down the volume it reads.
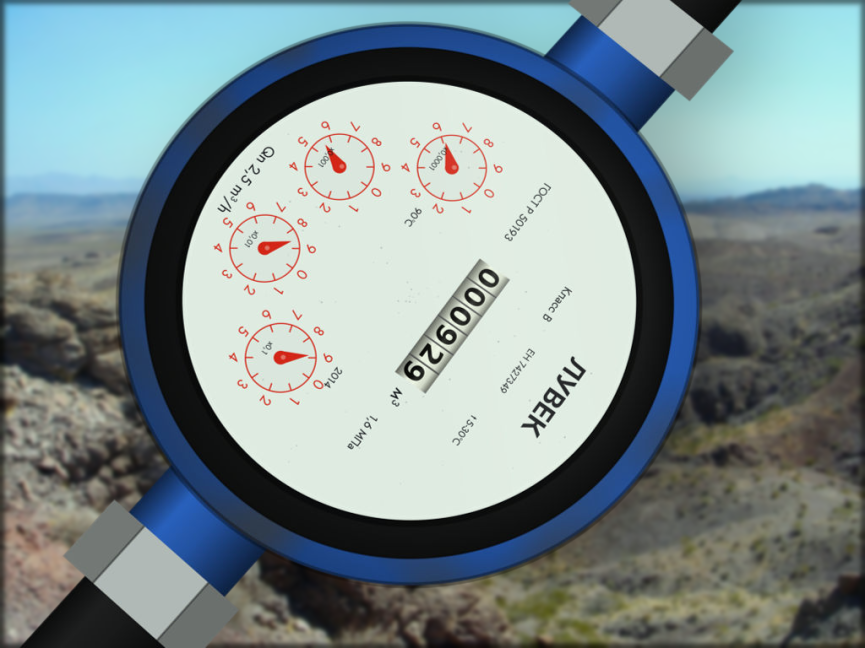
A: 928.8856 m³
